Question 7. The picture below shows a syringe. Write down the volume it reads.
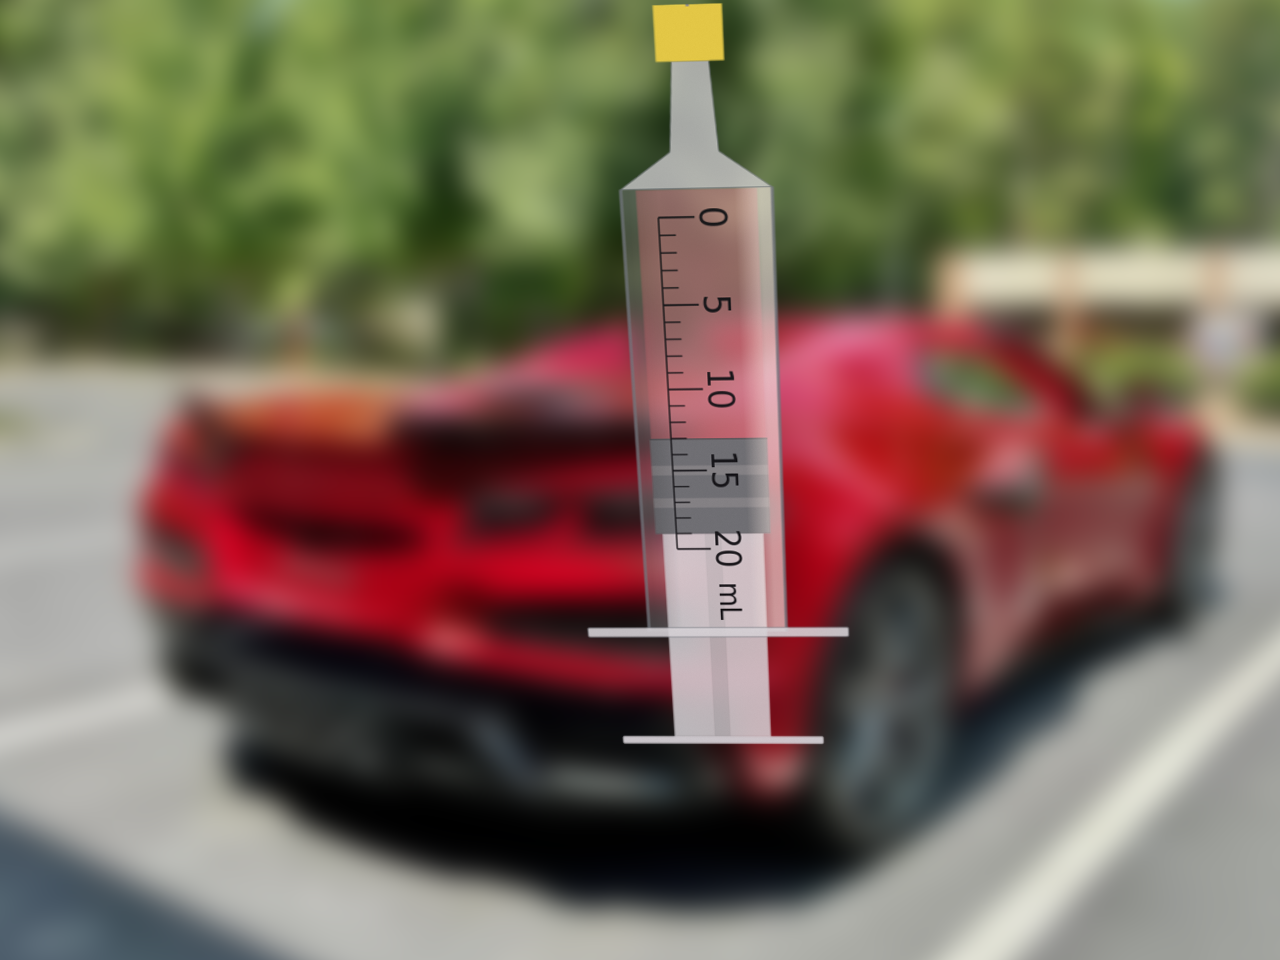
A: 13 mL
